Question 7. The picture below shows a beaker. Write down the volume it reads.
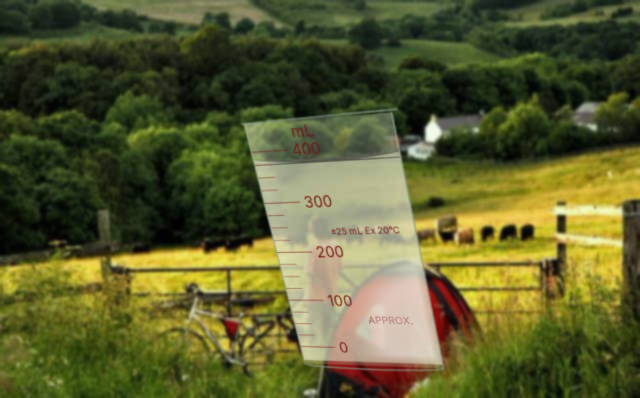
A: 375 mL
